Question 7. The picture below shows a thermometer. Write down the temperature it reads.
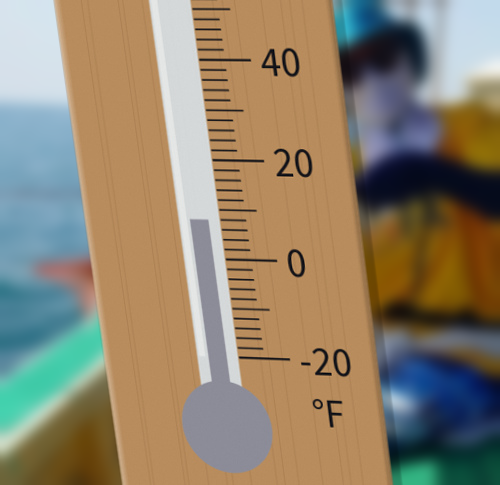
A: 8 °F
